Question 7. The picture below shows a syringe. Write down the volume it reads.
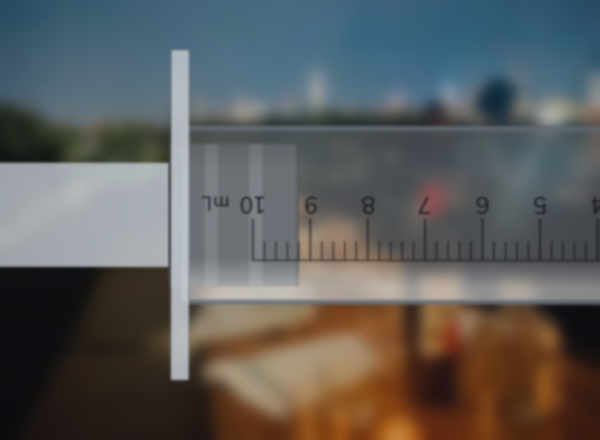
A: 9.2 mL
